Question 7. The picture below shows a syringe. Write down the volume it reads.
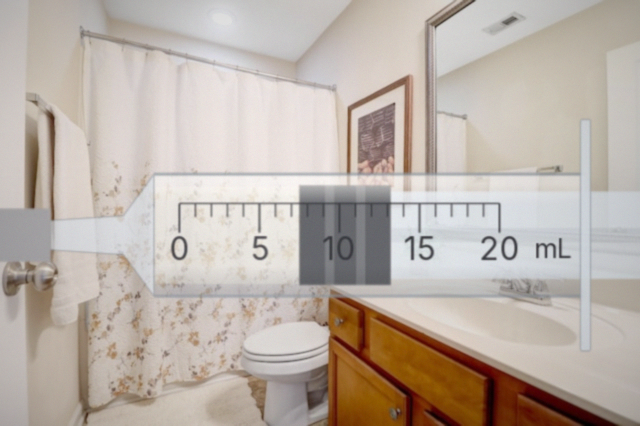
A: 7.5 mL
